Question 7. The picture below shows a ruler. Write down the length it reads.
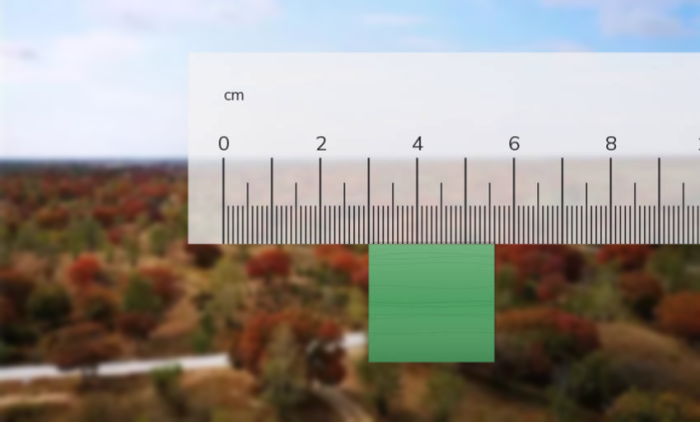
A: 2.6 cm
